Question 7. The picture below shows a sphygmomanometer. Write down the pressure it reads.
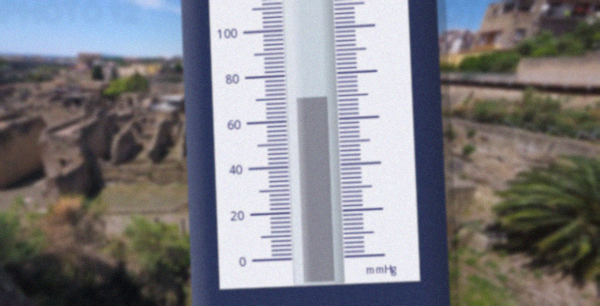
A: 70 mmHg
